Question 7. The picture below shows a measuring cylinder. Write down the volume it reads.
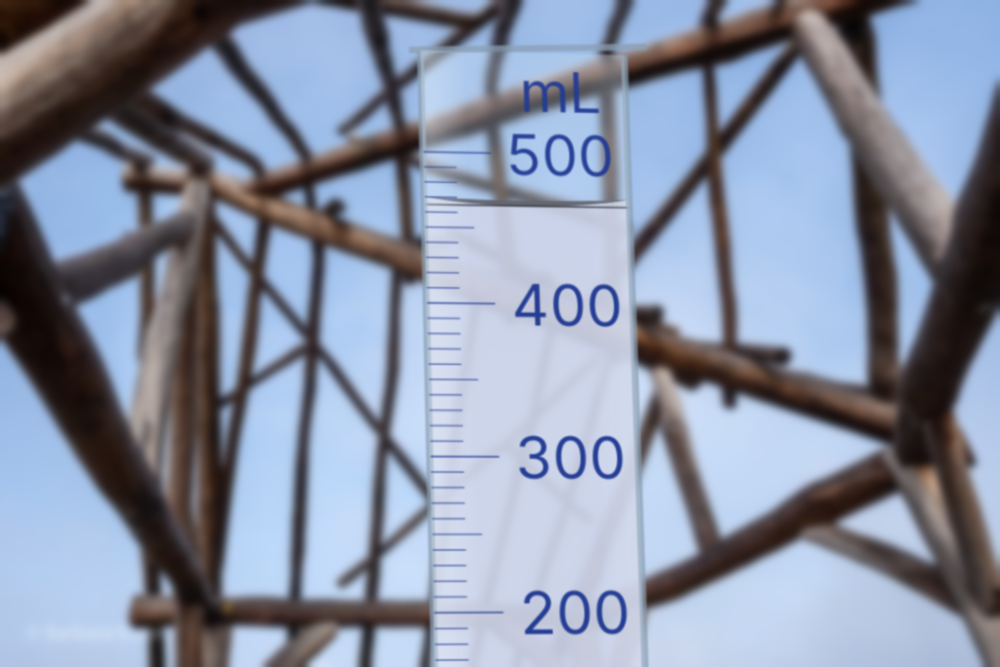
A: 465 mL
